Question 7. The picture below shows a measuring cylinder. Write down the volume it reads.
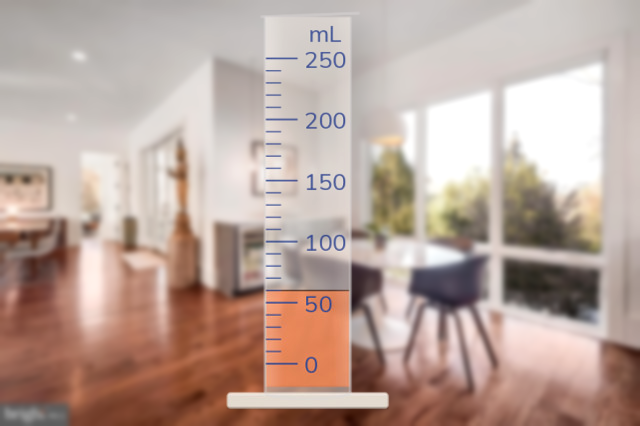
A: 60 mL
